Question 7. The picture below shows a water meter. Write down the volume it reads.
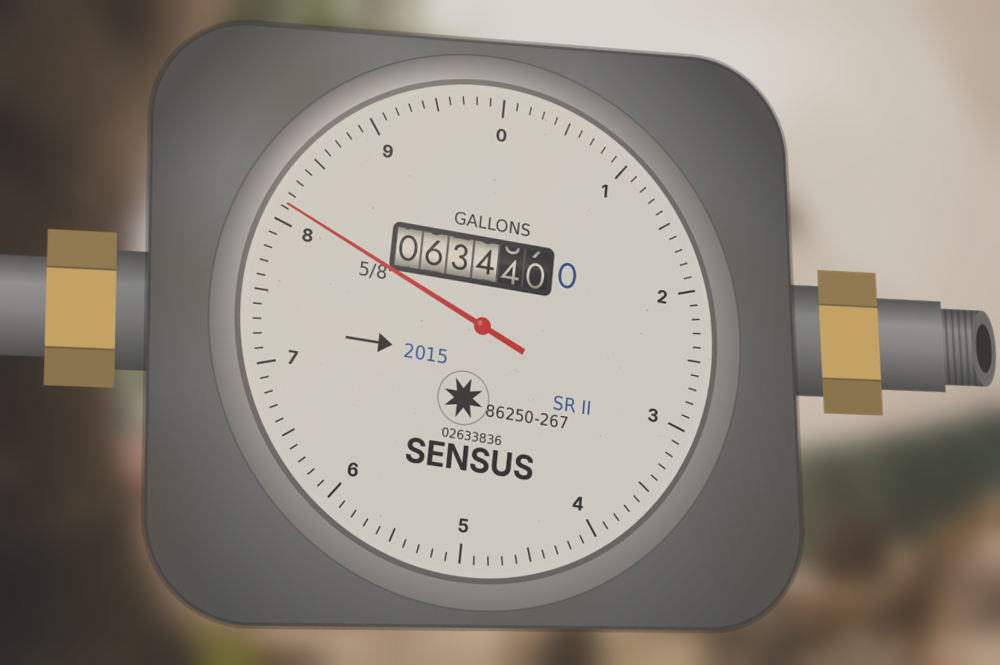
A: 634398.1 gal
